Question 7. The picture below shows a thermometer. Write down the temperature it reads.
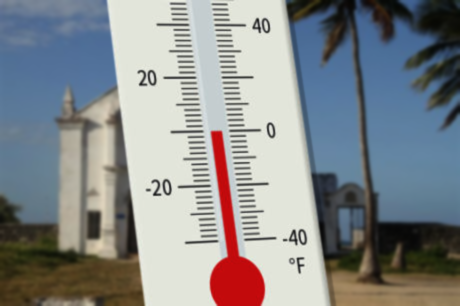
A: 0 °F
